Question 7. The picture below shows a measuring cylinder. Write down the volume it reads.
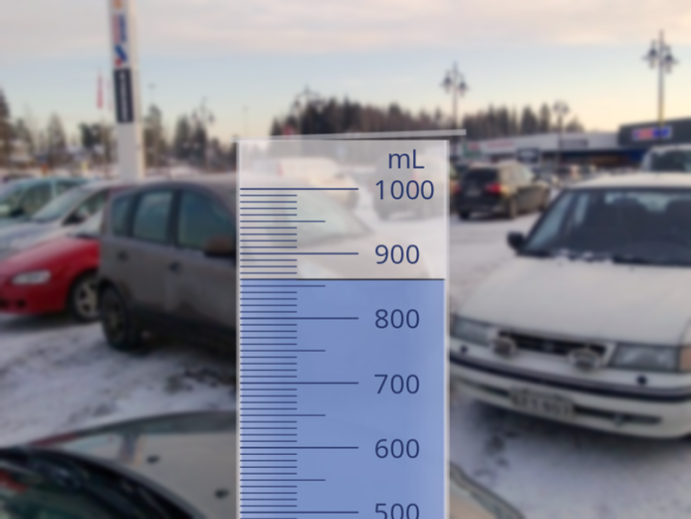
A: 860 mL
